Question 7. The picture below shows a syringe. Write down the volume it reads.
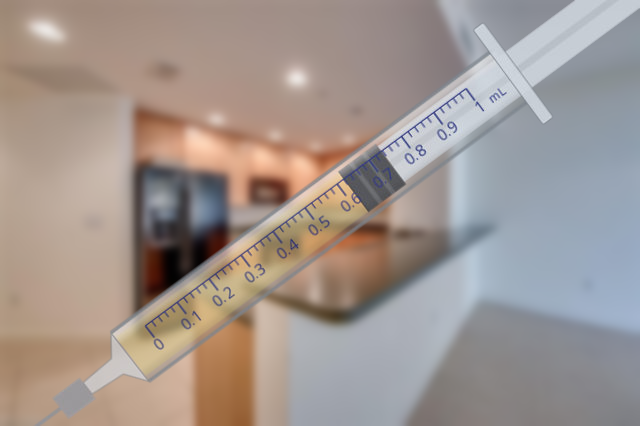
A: 0.62 mL
